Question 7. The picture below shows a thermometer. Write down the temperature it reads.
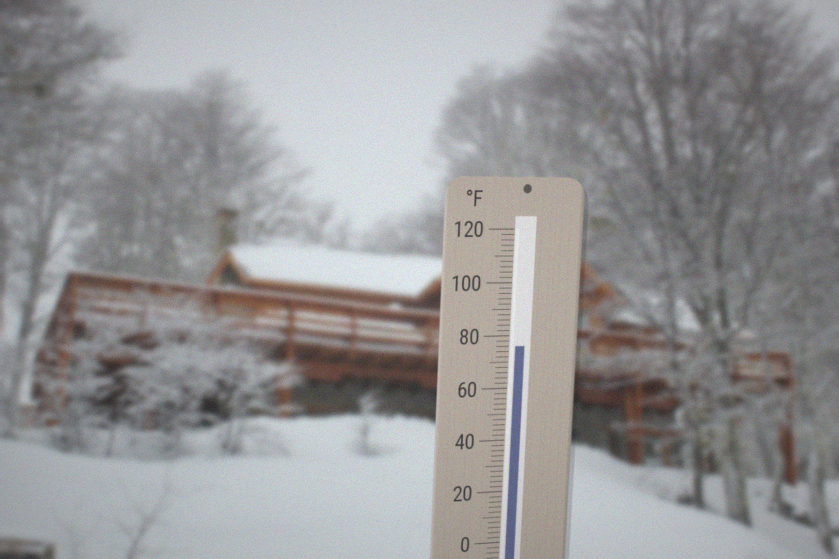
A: 76 °F
